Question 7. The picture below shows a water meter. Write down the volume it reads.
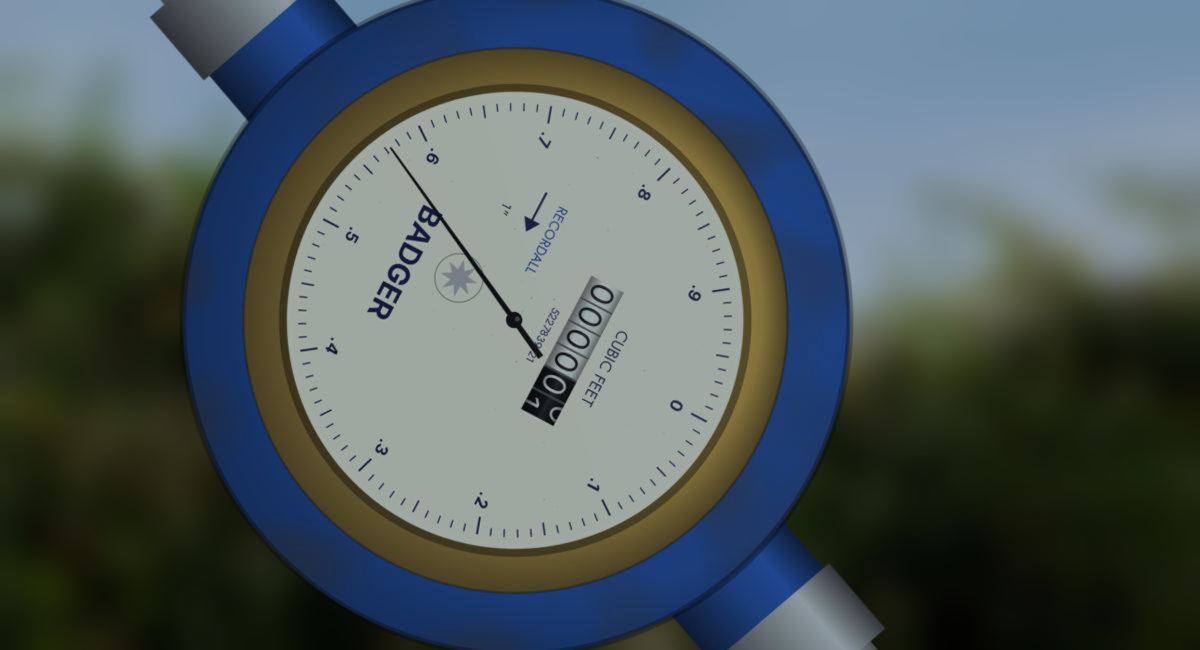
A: 0.57 ft³
